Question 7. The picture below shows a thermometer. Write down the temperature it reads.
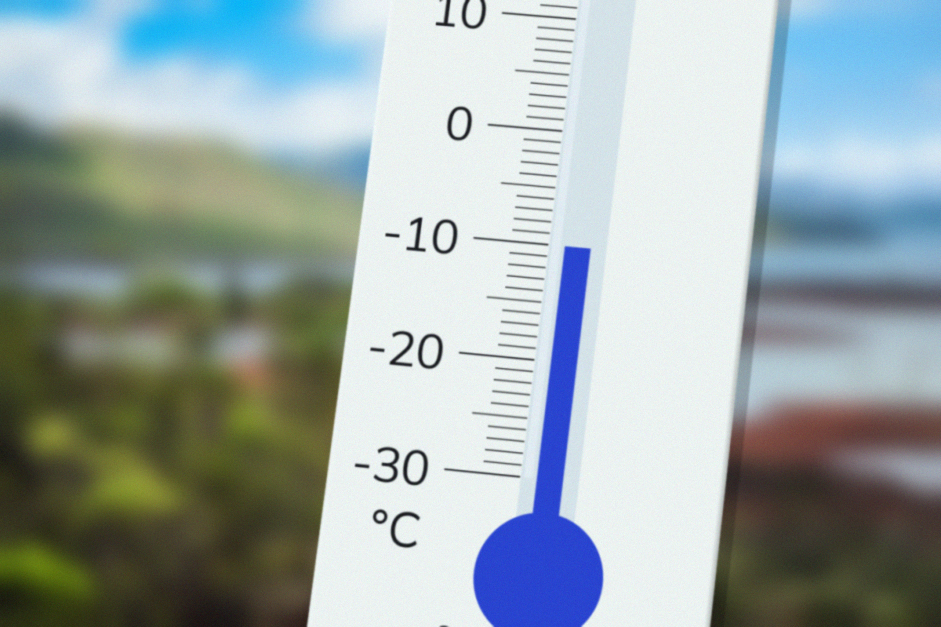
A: -10 °C
